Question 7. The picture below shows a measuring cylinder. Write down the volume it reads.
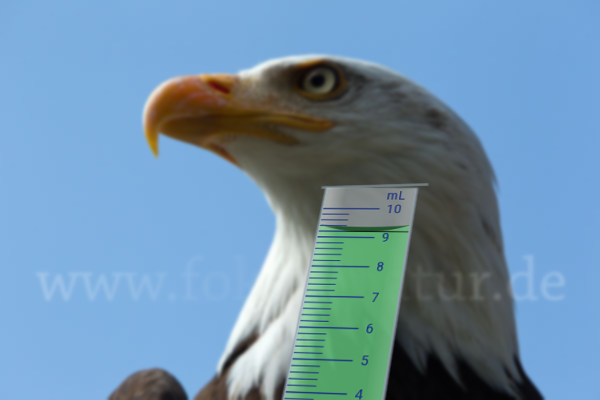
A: 9.2 mL
